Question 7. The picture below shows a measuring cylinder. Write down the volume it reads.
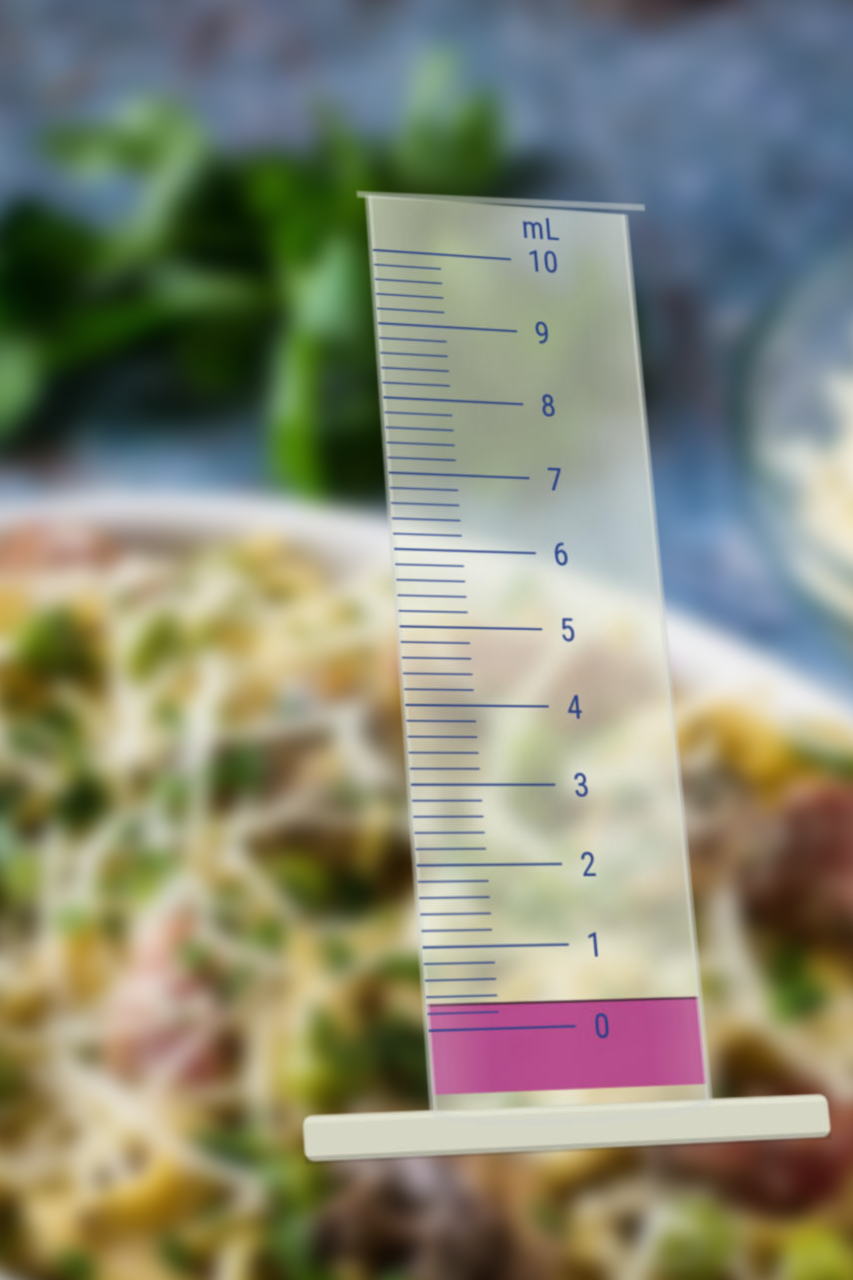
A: 0.3 mL
